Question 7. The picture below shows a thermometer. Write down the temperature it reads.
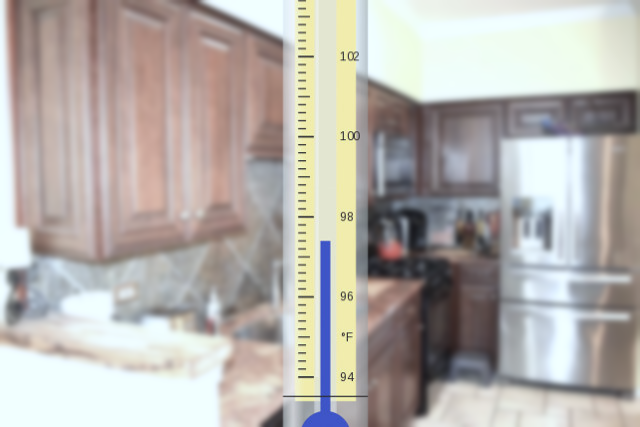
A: 97.4 °F
